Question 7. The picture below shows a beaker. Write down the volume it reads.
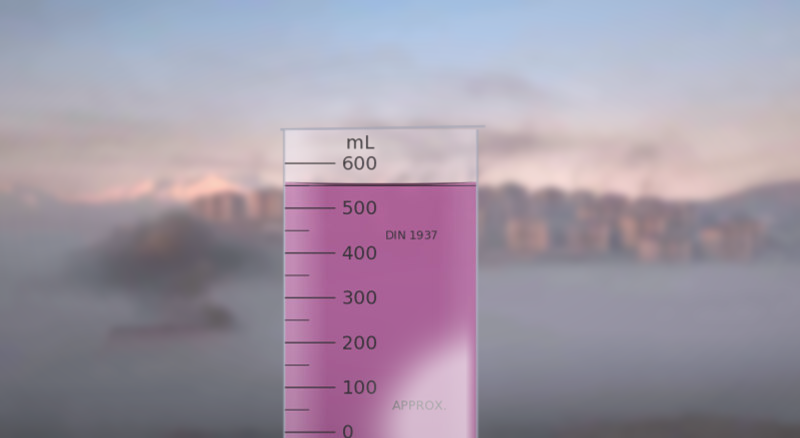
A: 550 mL
